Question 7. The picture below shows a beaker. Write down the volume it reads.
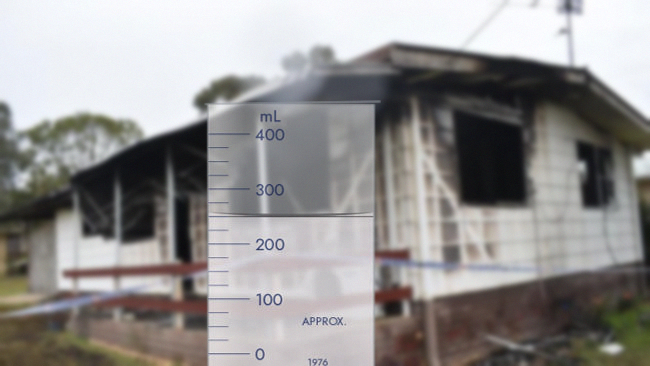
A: 250 mL
